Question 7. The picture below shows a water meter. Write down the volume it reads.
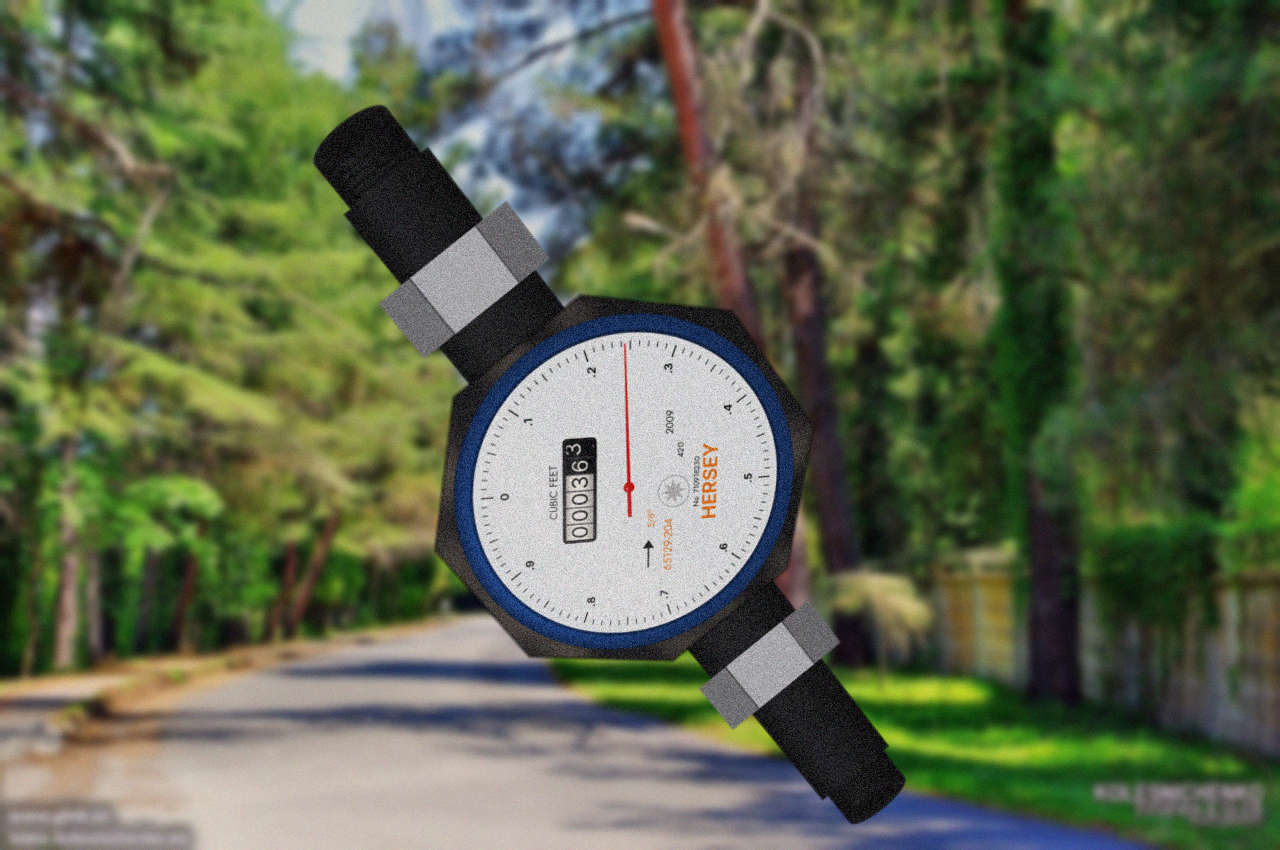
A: 363.24 ft³
